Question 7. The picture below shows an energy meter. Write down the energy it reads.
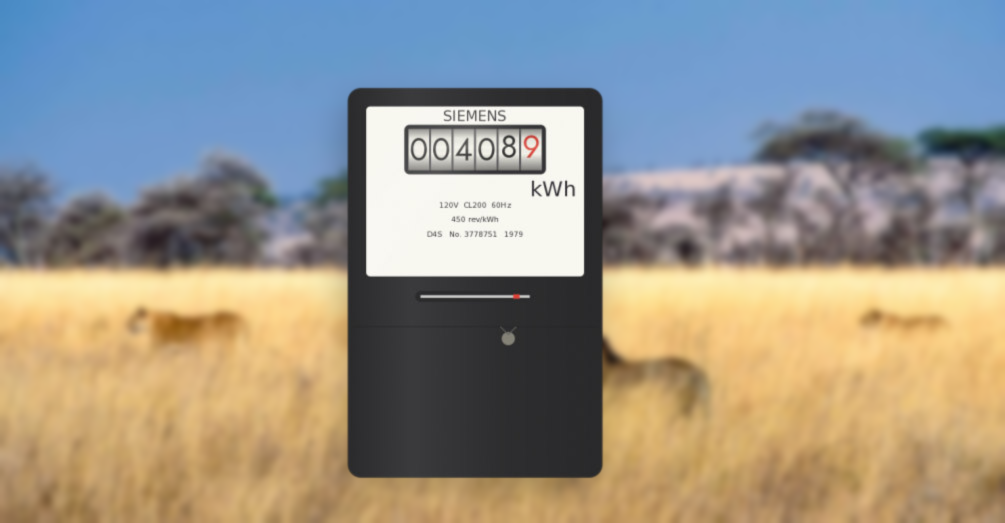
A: 408.9 kWh
